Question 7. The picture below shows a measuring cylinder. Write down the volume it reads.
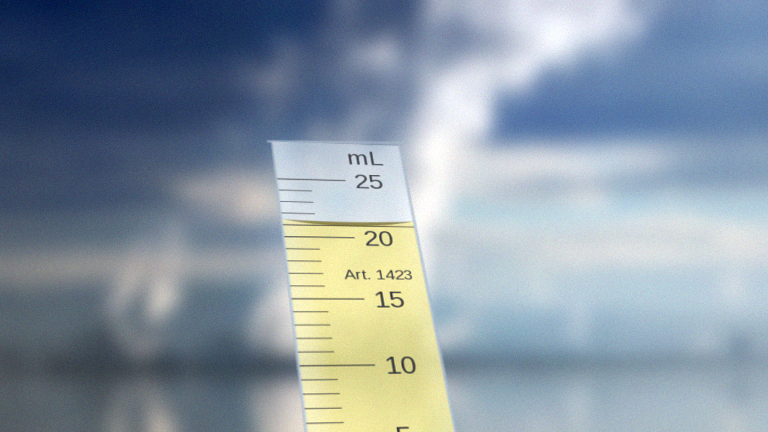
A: 21 mL
